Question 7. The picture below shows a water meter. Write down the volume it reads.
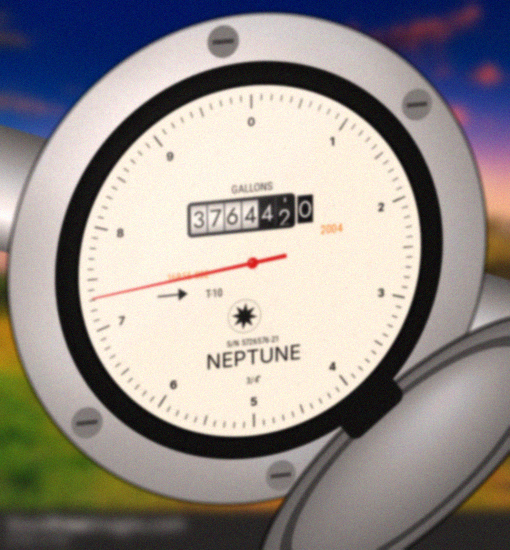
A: 3764417.3 gal
